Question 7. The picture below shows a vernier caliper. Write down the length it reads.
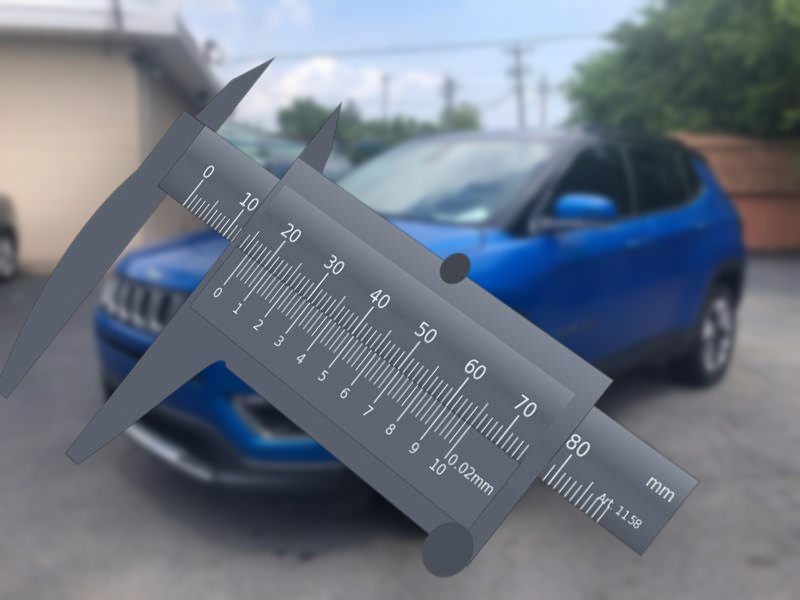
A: 16.0 mm
